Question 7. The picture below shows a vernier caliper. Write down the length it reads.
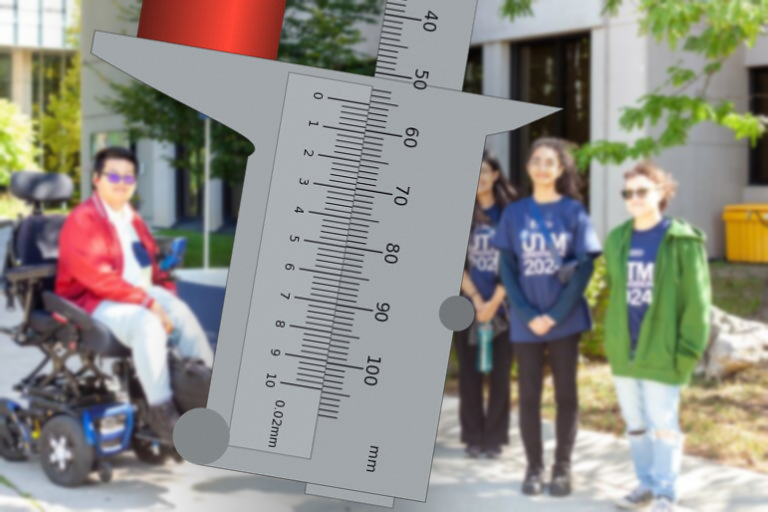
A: 55.6 mm
